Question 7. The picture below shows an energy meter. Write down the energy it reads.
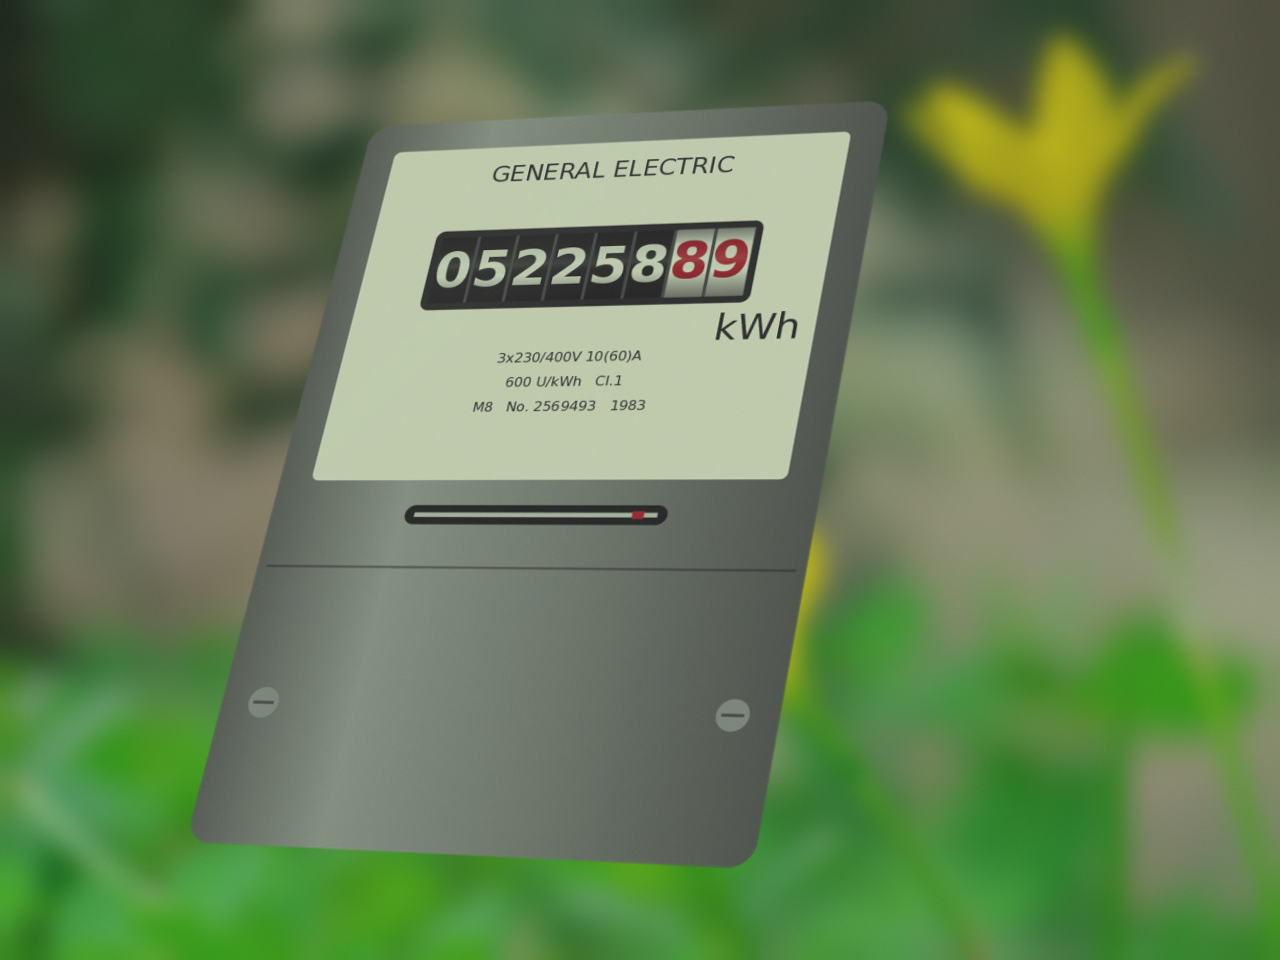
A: 52258.89 kWh
